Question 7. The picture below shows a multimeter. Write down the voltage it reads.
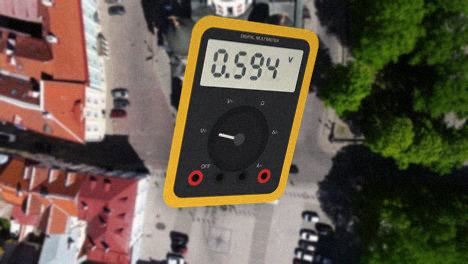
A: 0.594 V
